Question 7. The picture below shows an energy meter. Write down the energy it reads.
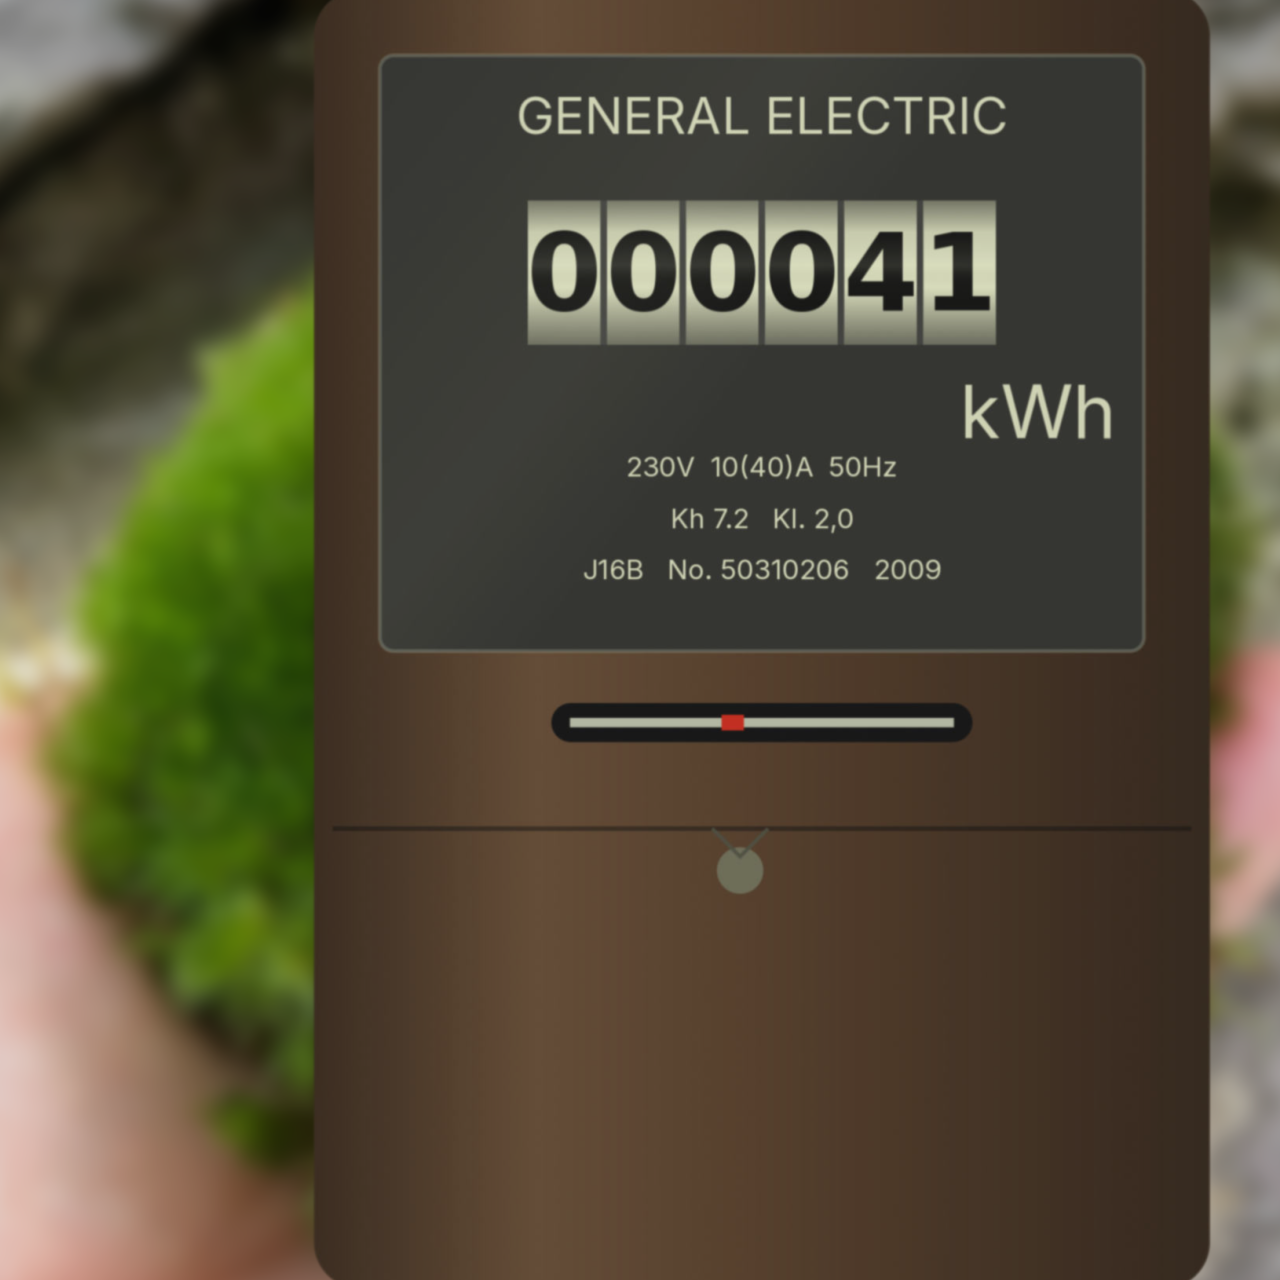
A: 41 kWh
